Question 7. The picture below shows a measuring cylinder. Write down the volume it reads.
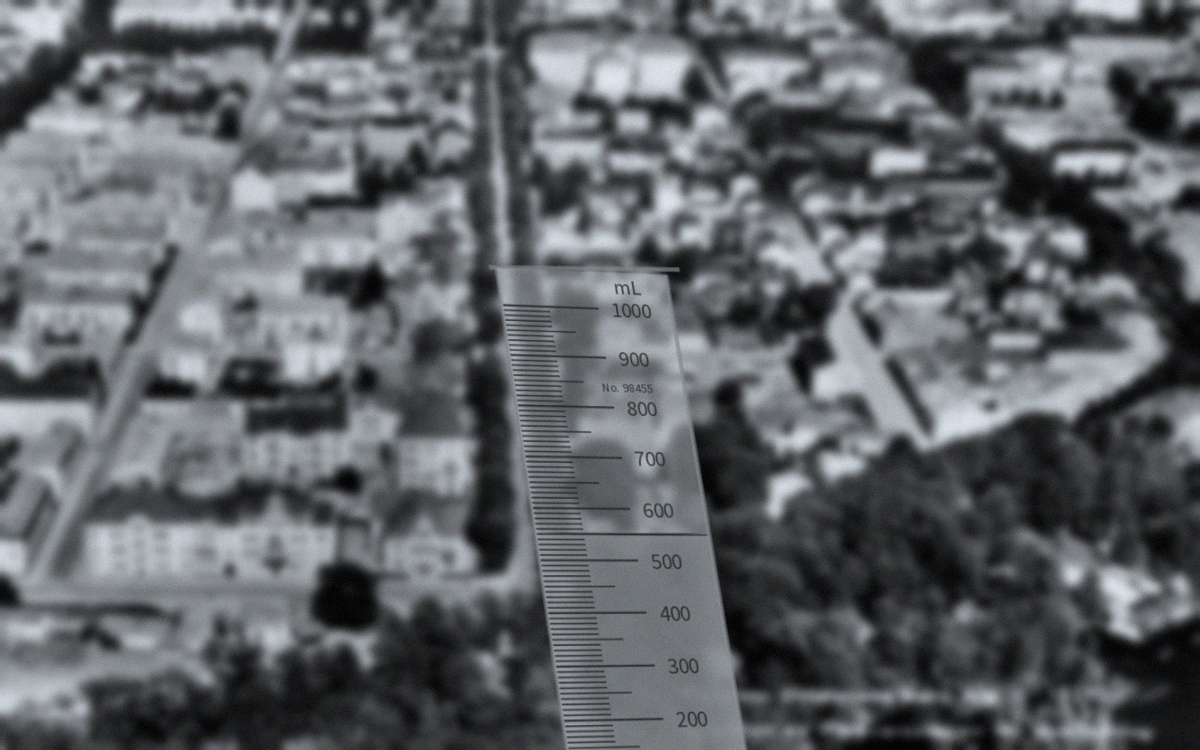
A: 550 mL
